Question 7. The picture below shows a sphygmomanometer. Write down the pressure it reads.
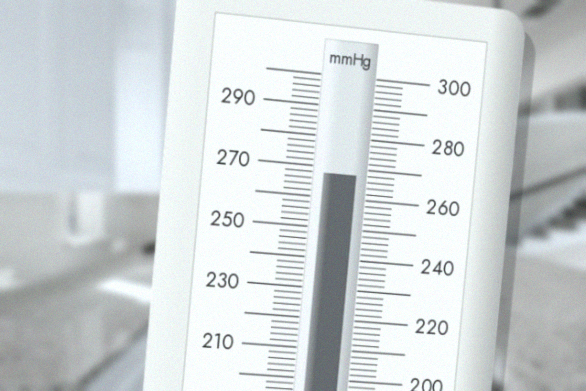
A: 268 mmHg
